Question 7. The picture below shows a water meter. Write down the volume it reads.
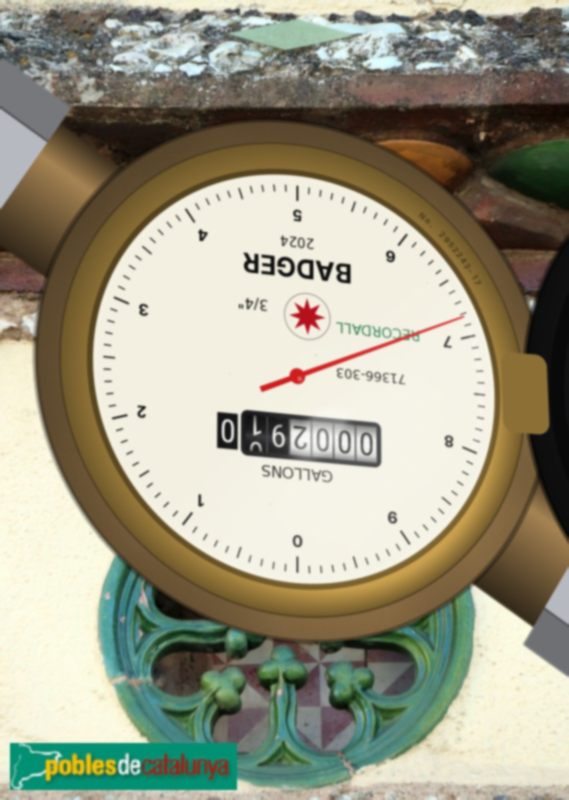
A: 2906.8 gal
